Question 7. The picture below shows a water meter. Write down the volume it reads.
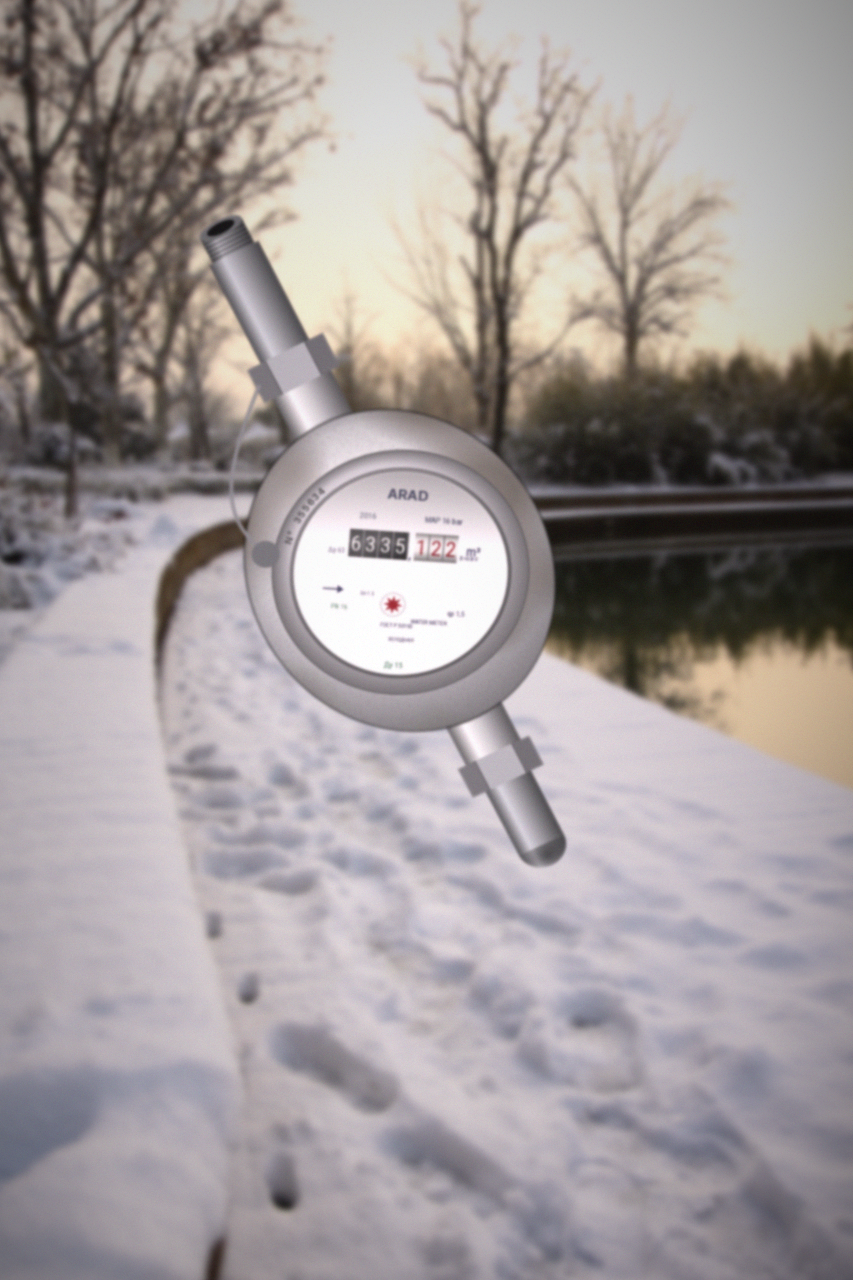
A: 6335.122 m³
